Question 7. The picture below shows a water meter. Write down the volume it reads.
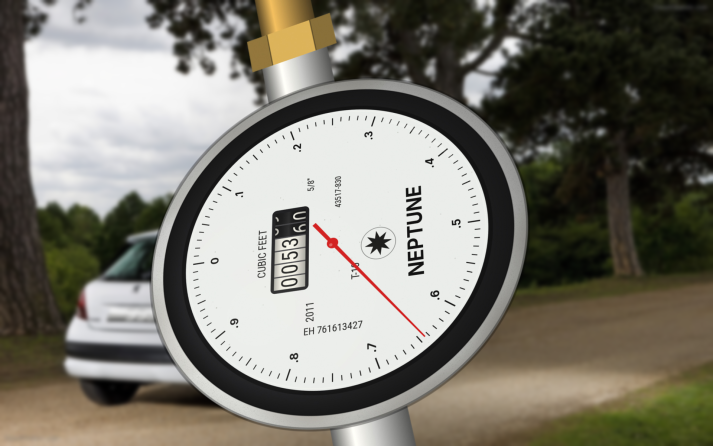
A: 5359.64 ft³
